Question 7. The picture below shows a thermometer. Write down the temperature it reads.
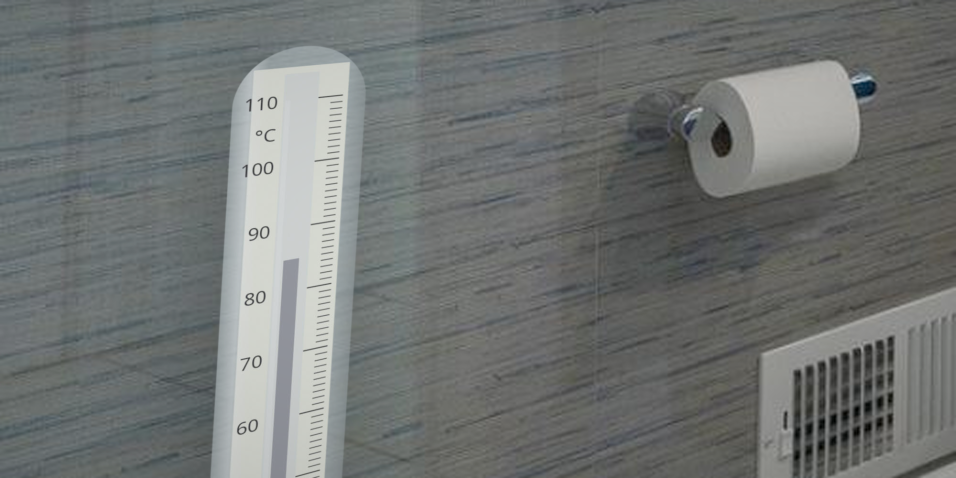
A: 85 °C
